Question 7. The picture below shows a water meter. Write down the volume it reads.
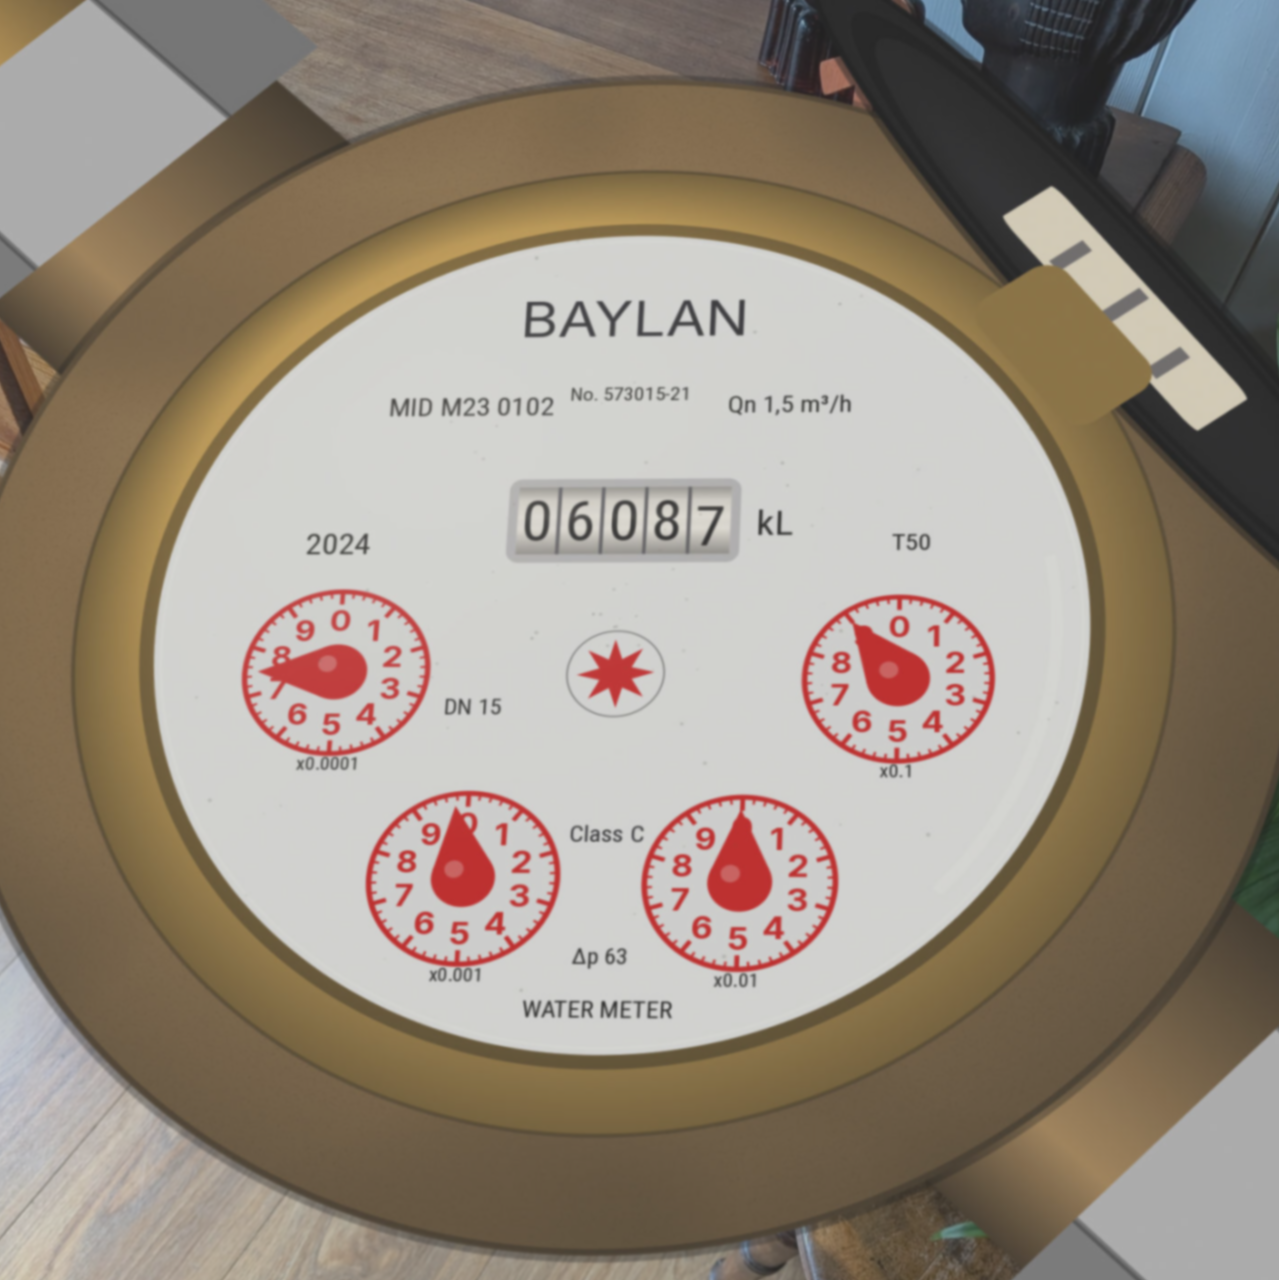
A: 6086.8997 kL
